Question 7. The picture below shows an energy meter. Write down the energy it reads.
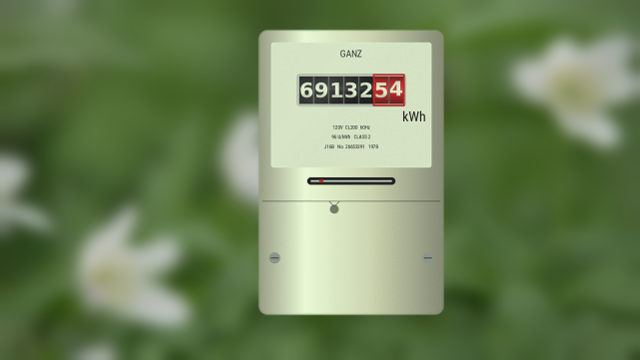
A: 69132.54 kWh
